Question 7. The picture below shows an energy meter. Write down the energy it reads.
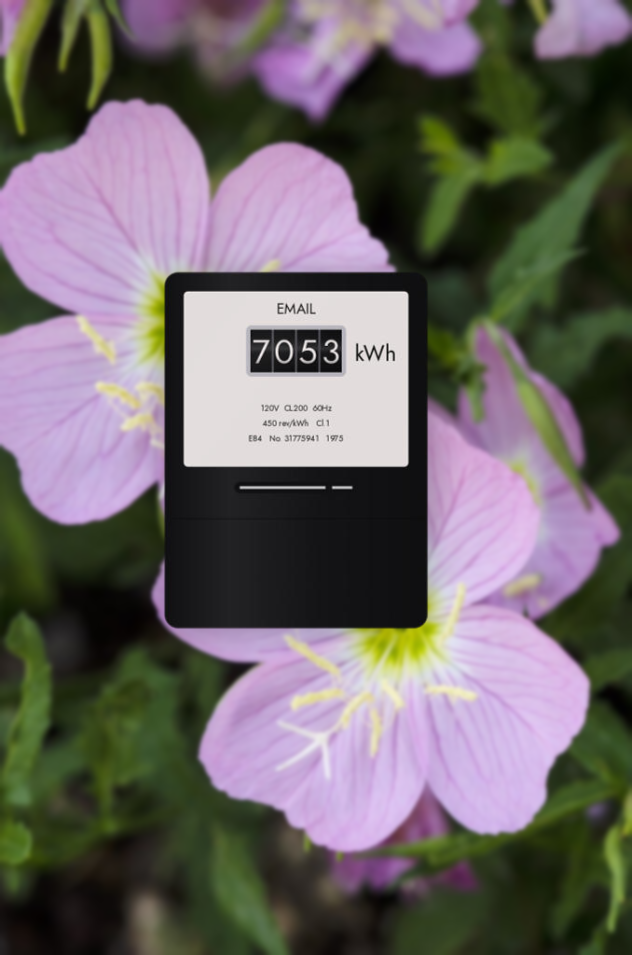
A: 7053 kWh
